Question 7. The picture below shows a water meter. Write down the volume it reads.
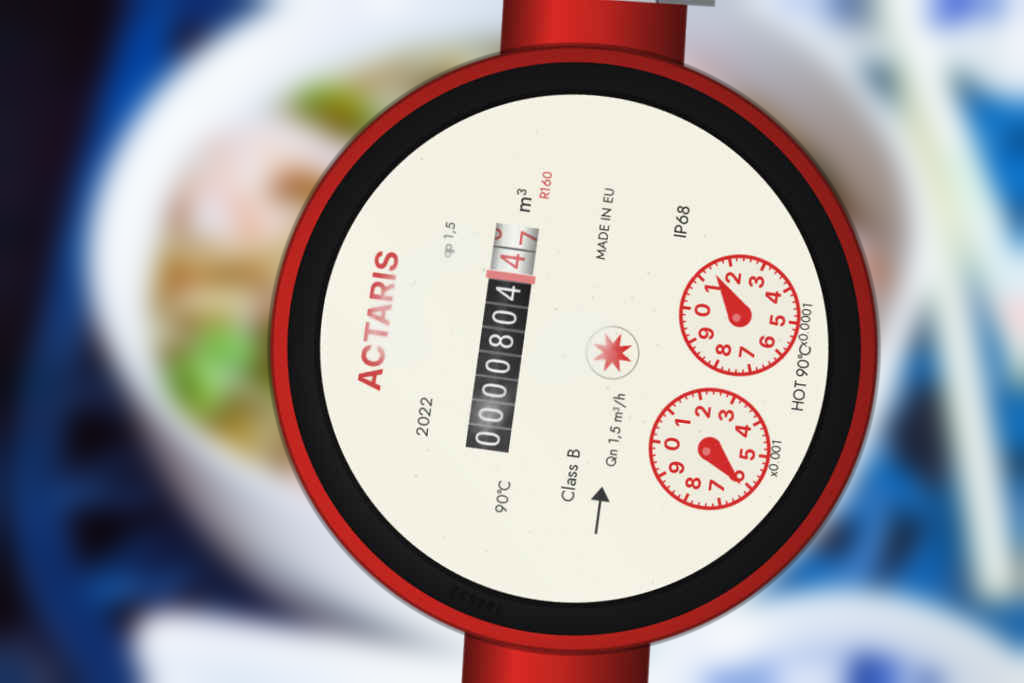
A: 804.4661 m³
